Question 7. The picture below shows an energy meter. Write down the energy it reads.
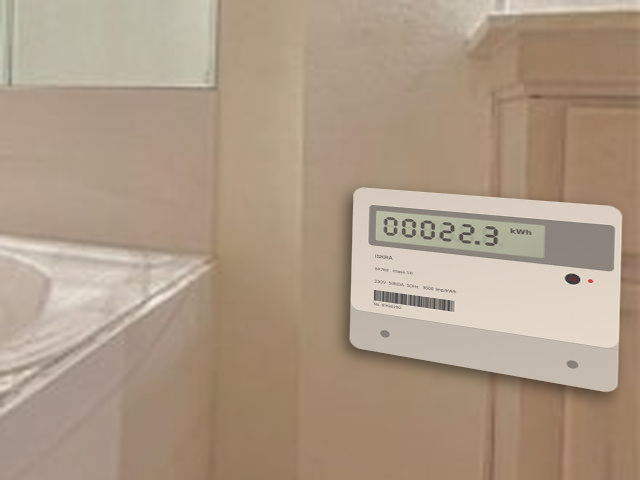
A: 22.3 kWh
